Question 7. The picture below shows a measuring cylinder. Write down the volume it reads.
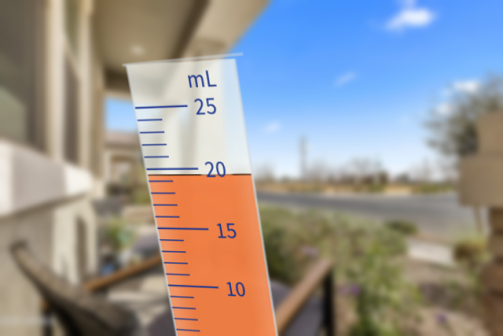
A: 19.5 mL
